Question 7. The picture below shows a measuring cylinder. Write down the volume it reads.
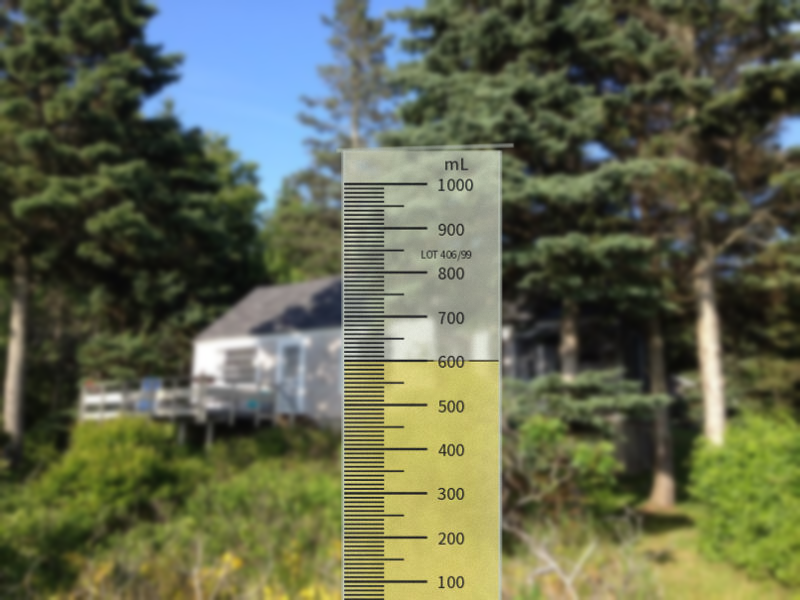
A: 600 mL
